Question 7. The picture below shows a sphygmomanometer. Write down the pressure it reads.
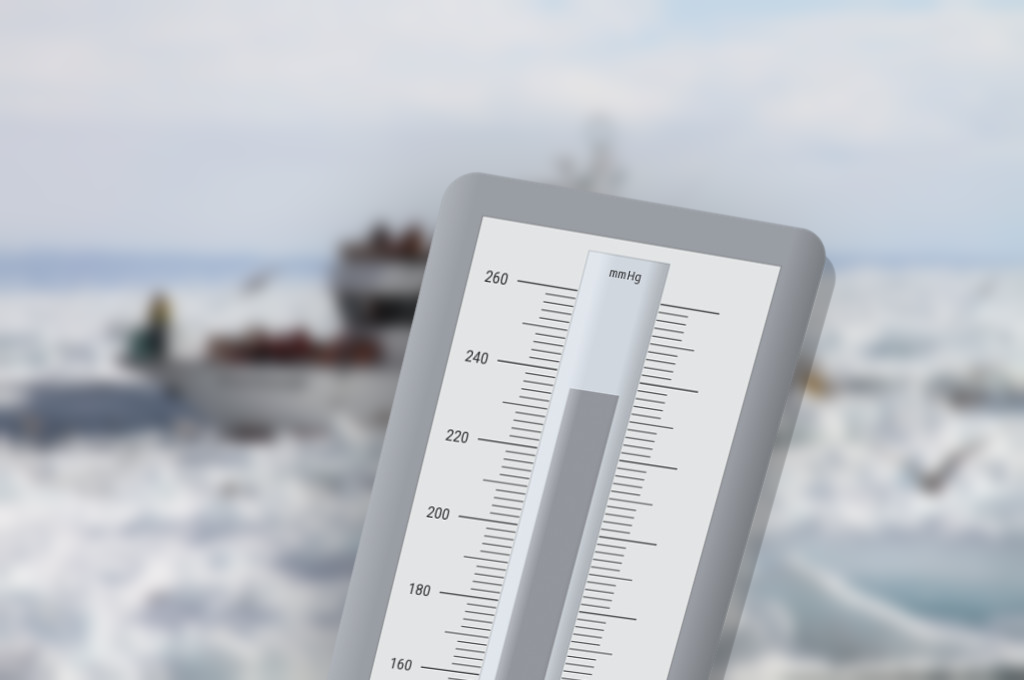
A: 236 mmHg
